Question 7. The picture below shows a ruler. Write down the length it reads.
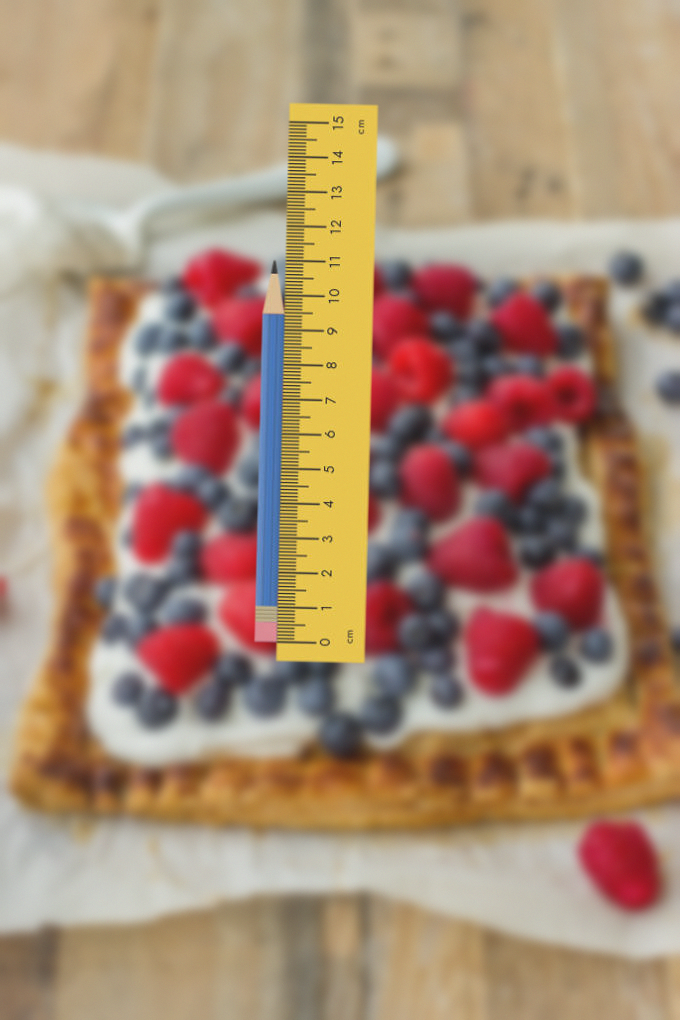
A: 11 cm
